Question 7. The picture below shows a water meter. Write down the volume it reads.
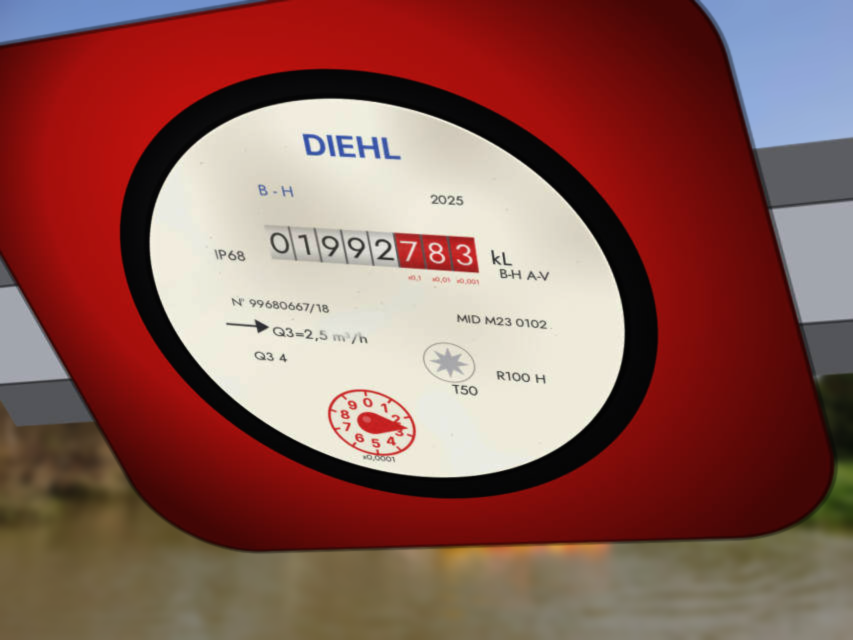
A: 1992.7832 kL
